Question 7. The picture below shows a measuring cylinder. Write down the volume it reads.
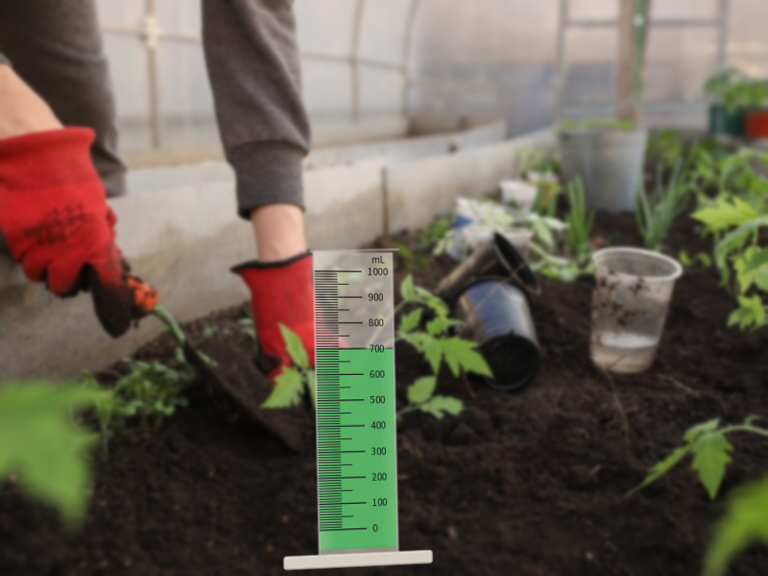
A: 700 mL
